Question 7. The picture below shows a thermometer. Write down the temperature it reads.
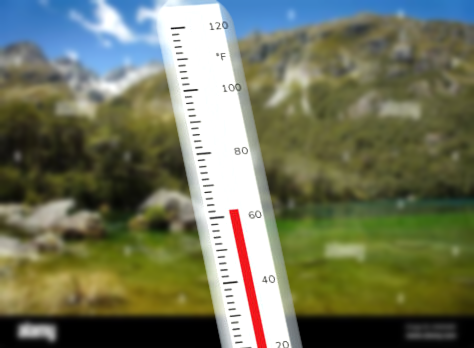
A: 62 °F
